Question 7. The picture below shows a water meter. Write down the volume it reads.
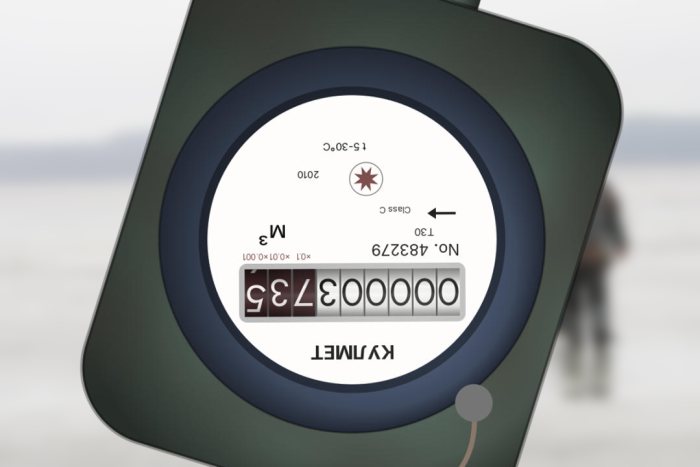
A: 3.735 m³
